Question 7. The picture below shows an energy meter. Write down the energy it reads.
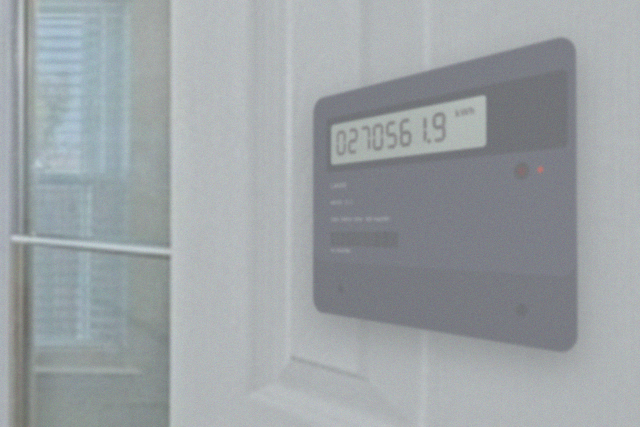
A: 270561.9 kWh
